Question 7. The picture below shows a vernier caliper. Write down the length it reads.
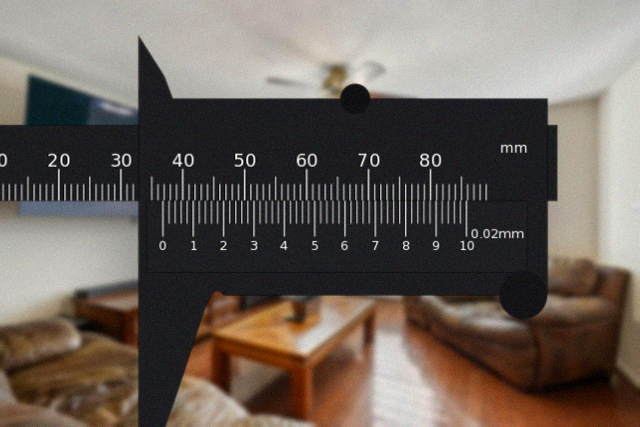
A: 36.8 mm
